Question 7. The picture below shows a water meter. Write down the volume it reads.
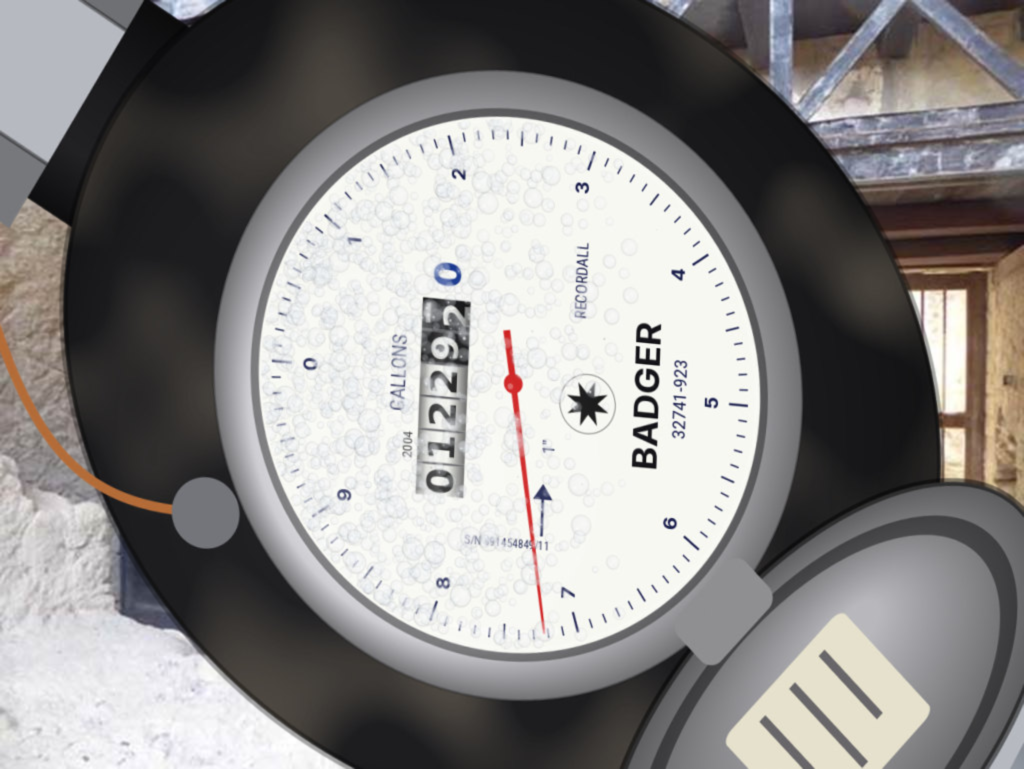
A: 122917.2 gal
